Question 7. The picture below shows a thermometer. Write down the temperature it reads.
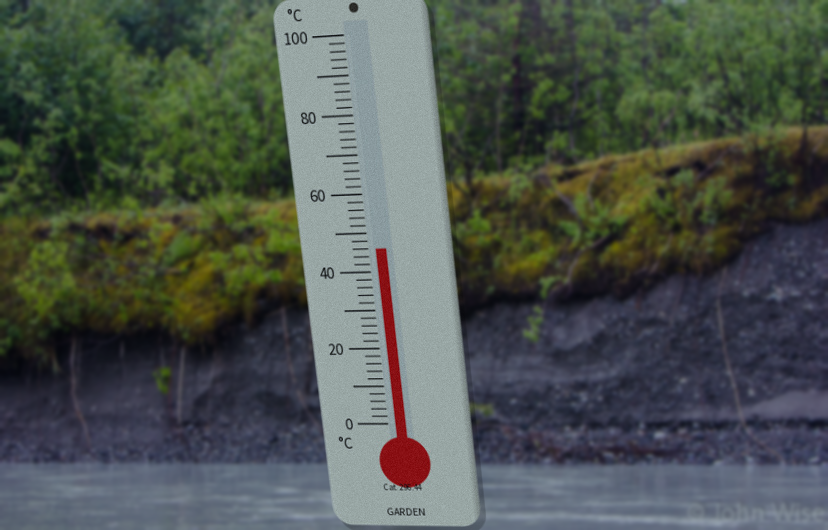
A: 46 °C
